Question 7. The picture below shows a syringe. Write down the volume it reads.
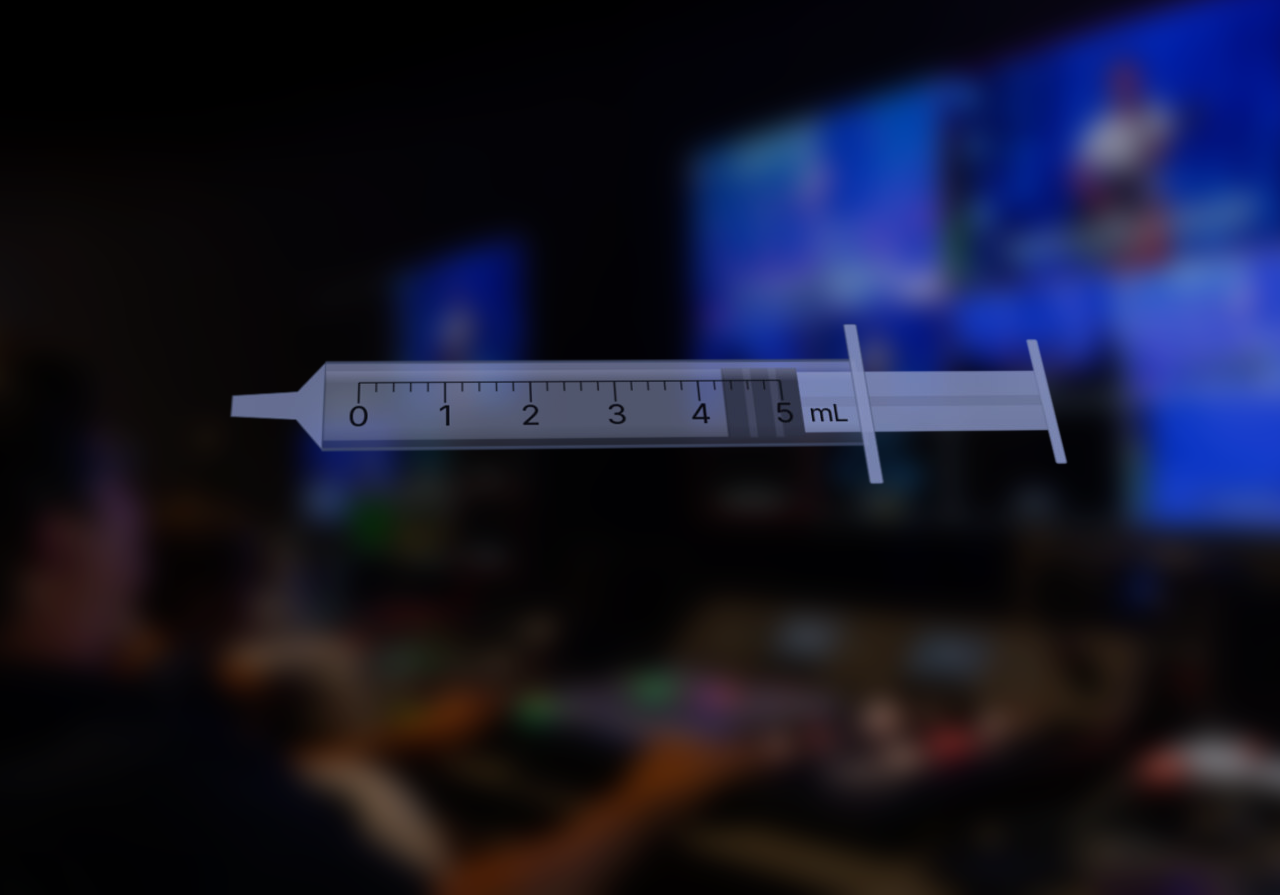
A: 4.3 mL
